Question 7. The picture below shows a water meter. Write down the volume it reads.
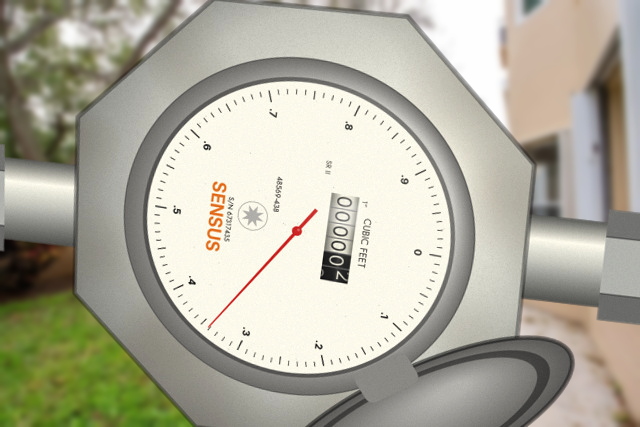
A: 2.34 ft³
